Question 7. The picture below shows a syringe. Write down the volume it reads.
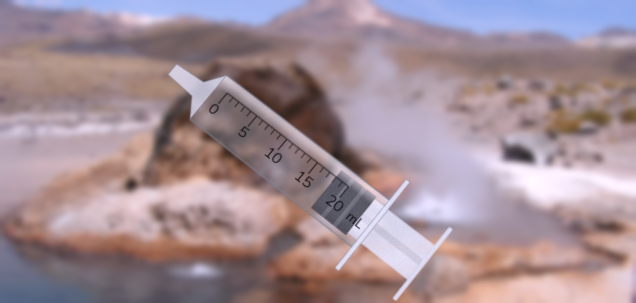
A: 18 mL
